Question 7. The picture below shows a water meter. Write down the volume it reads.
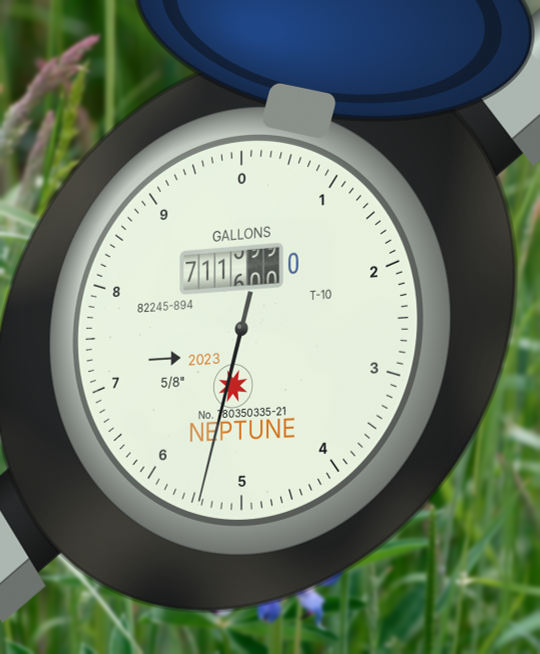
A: 7115995.4 gal
